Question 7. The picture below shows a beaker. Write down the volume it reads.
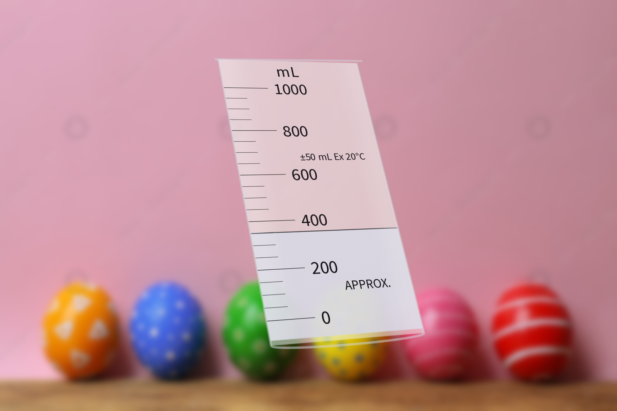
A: 350 mL
